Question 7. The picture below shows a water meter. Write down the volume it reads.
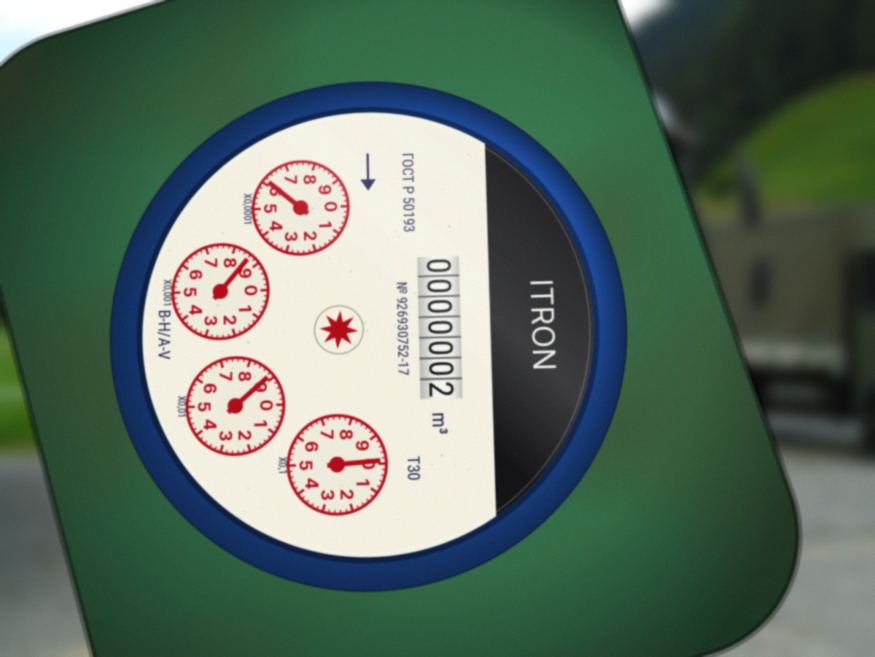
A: 1.9886 m³
